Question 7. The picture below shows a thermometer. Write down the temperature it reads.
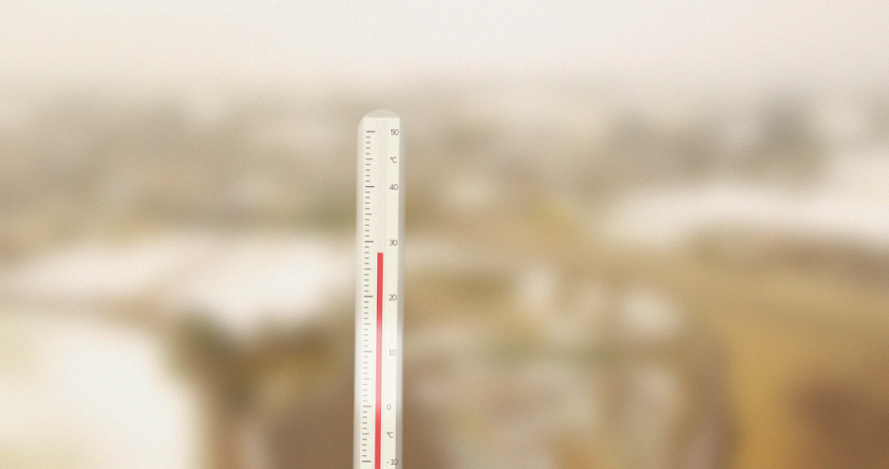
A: 28 °C
